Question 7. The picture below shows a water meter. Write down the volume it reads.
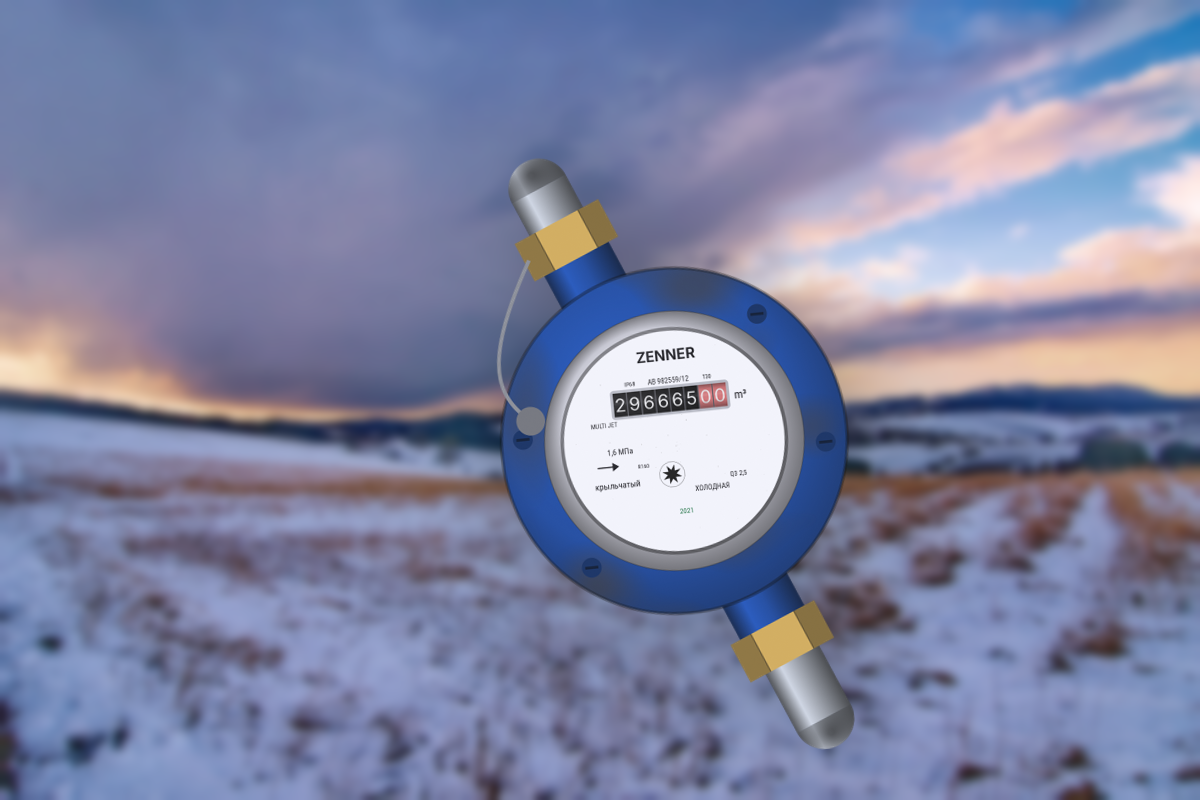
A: 296665.00 m³
